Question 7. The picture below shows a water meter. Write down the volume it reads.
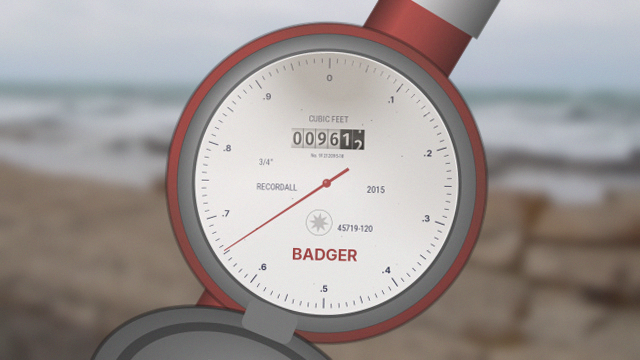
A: 9611.65 ft³
